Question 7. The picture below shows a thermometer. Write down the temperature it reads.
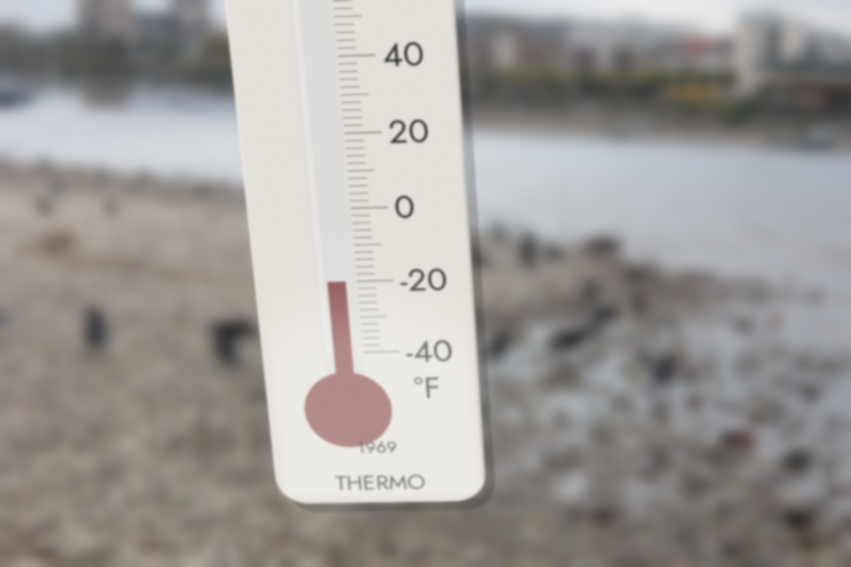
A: -20 °F
